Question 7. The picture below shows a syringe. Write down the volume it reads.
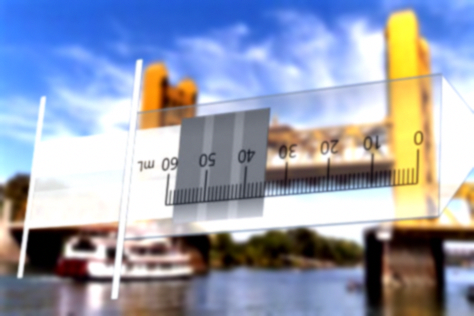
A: 35 mL
